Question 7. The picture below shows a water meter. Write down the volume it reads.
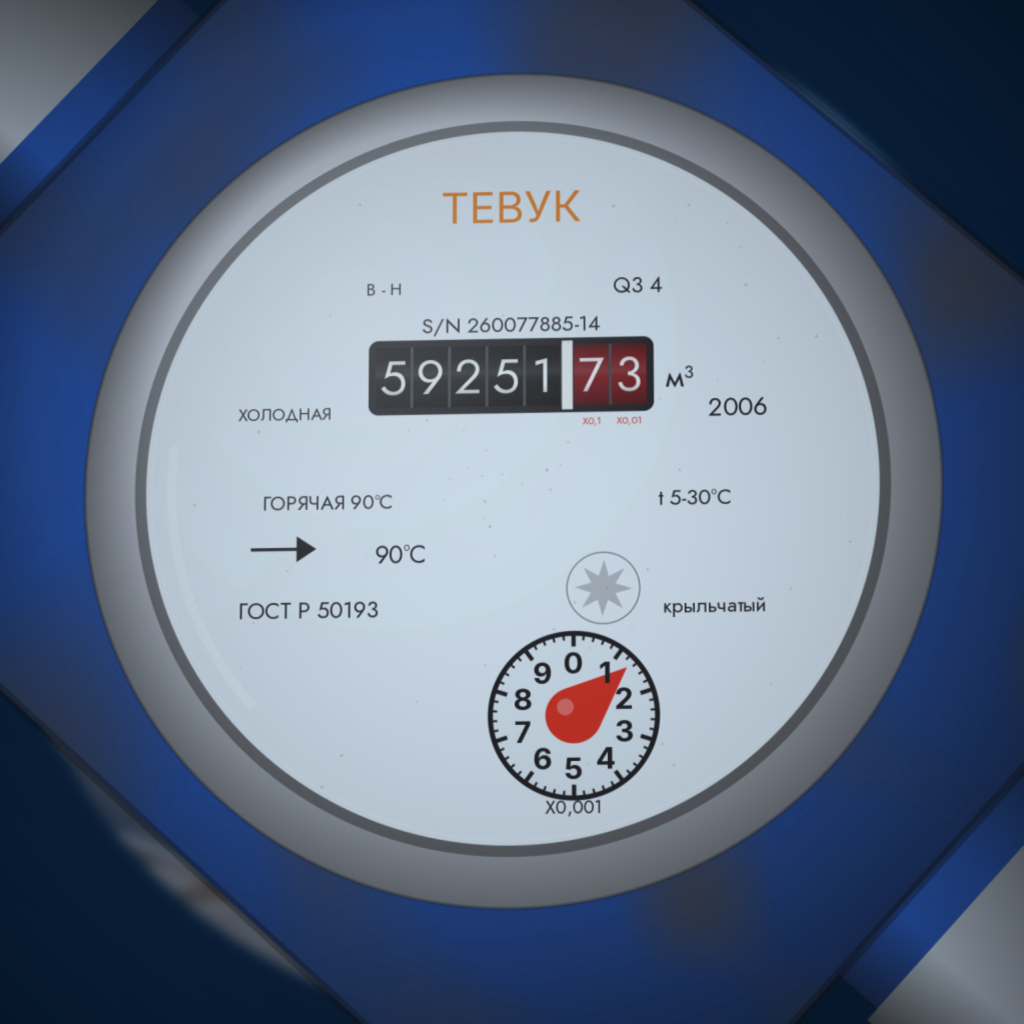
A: 59251.731 m³
